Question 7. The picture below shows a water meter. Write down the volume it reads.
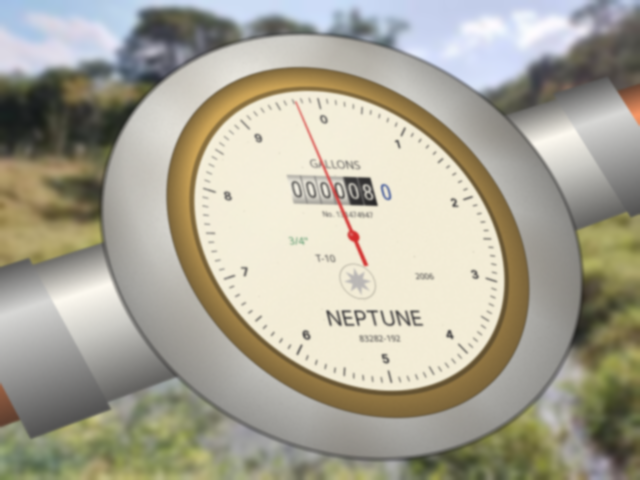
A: 79.7 gal
